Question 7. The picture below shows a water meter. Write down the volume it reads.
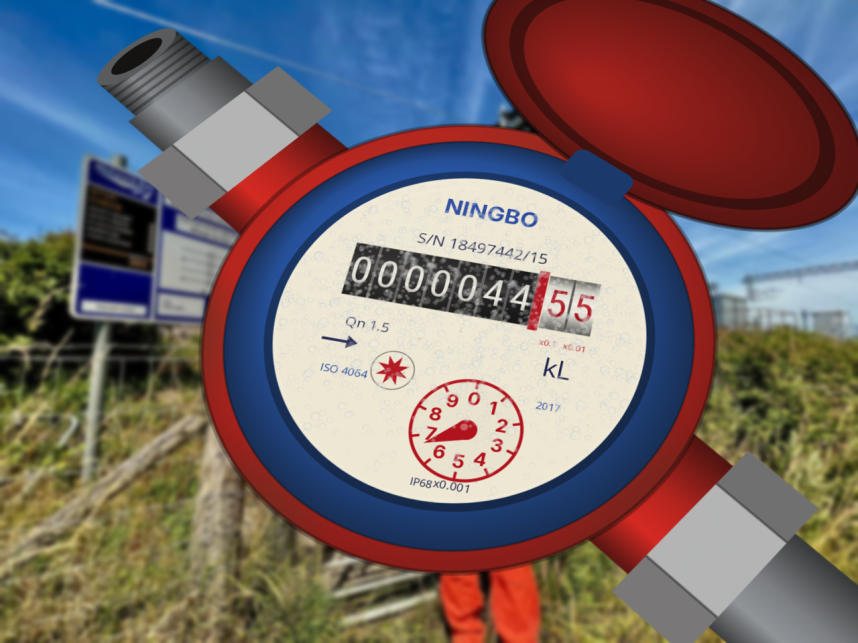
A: 44.556 kL
